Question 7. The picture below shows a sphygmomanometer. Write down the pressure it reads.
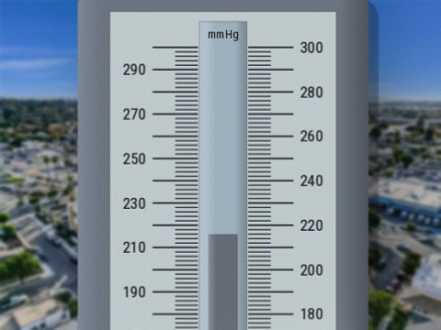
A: 216 mmHg
